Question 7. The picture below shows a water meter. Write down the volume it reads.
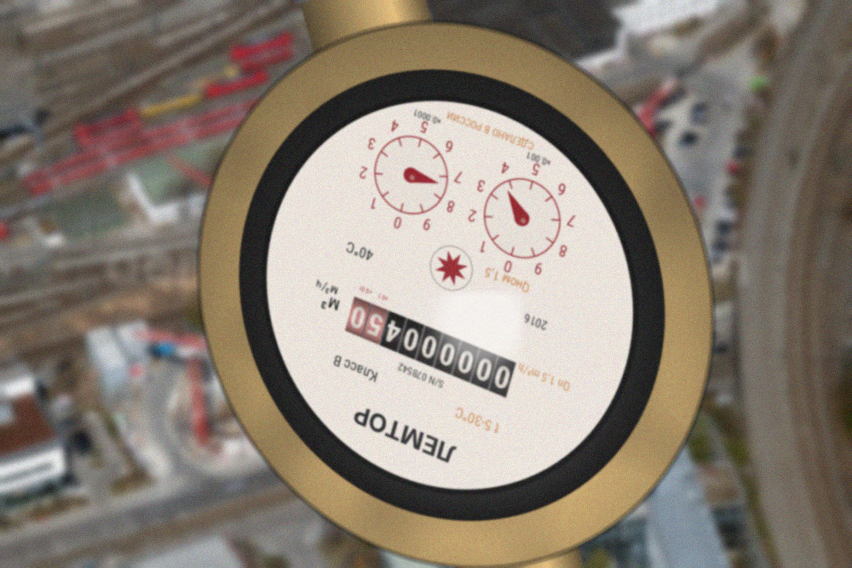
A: 4.5037 m³
